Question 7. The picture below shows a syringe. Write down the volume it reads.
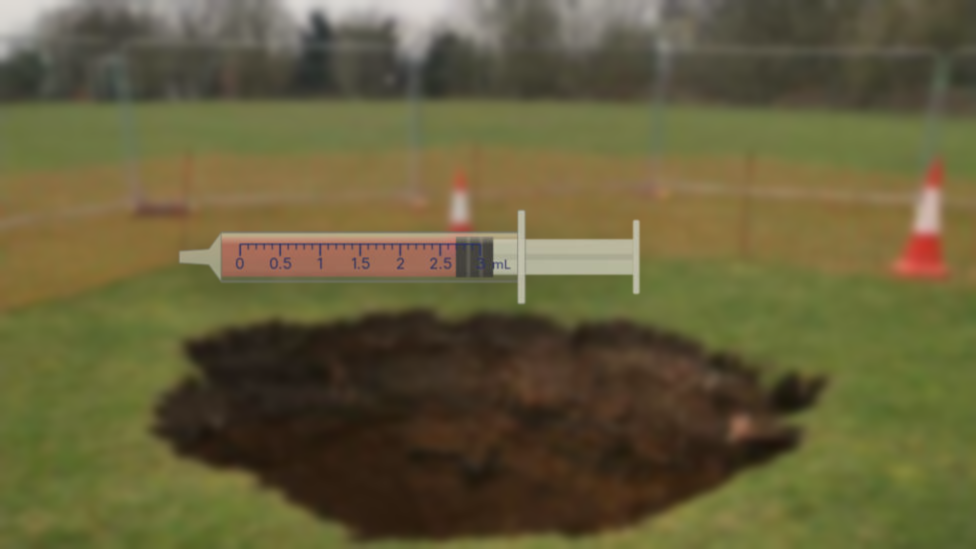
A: 2.7 mL
